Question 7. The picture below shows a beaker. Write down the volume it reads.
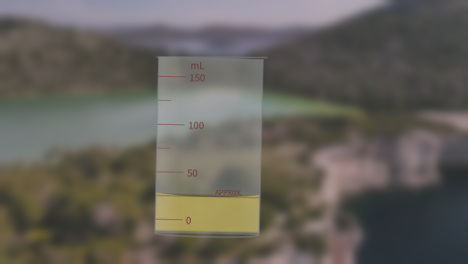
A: 25 mL
